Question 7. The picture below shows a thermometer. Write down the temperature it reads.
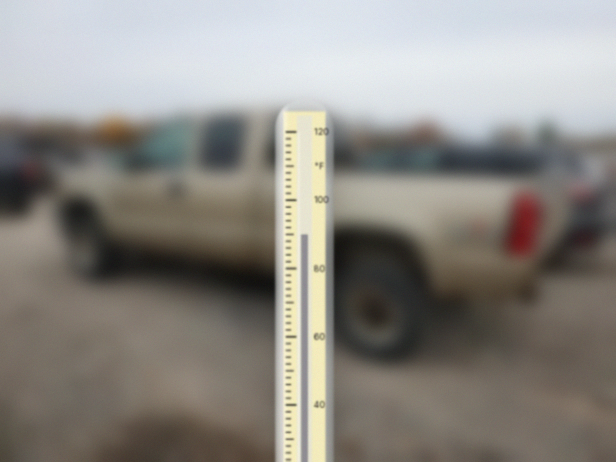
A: 90 °F
